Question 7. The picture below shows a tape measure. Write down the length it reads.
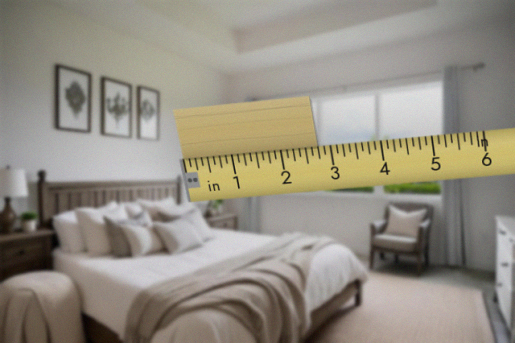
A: 2.75 in
